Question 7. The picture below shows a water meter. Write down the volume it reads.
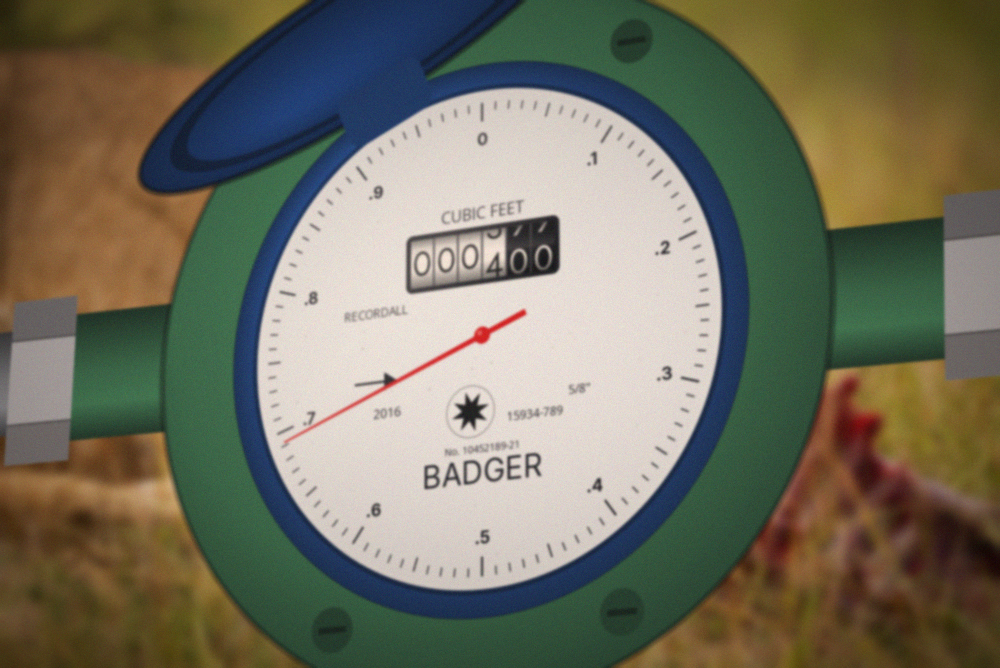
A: 399.69 ft³
